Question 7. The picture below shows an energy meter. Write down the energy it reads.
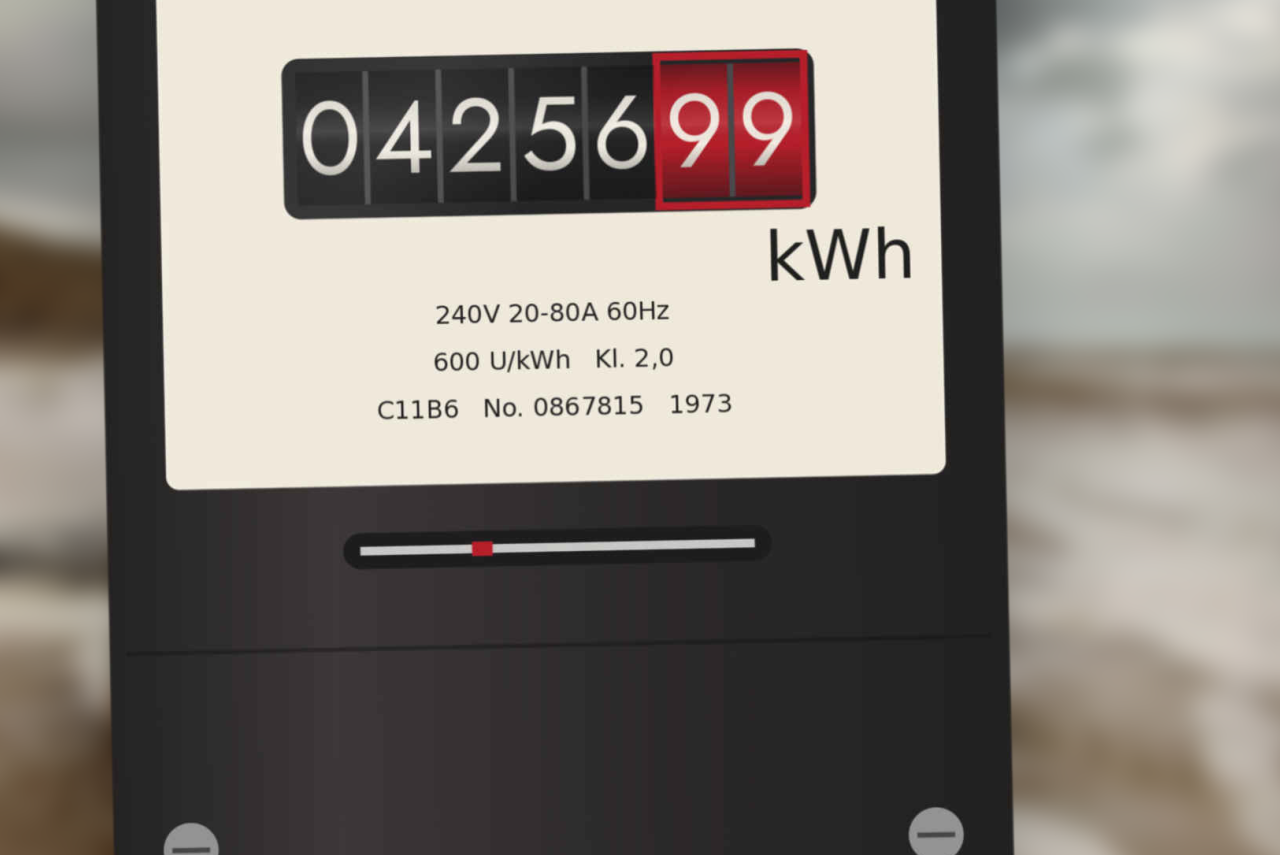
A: 4256.99 kWh
